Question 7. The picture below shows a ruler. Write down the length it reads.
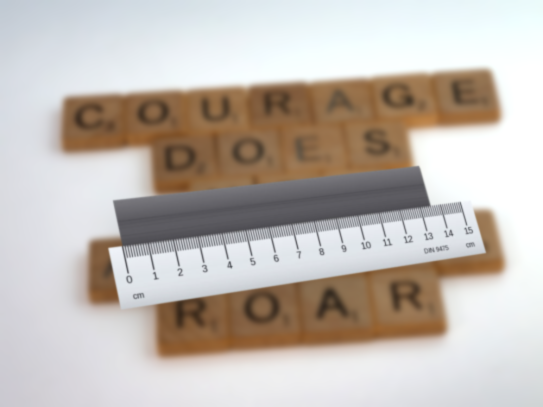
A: 13.5 cm
